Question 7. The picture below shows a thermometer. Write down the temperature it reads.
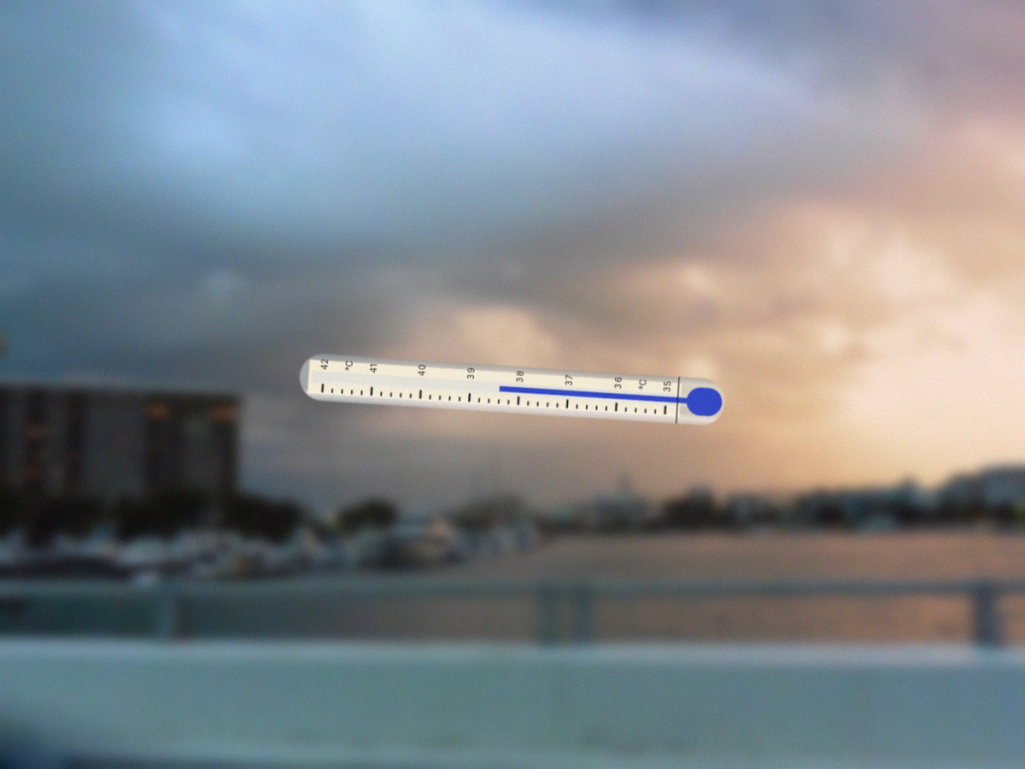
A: 38.4 °C
